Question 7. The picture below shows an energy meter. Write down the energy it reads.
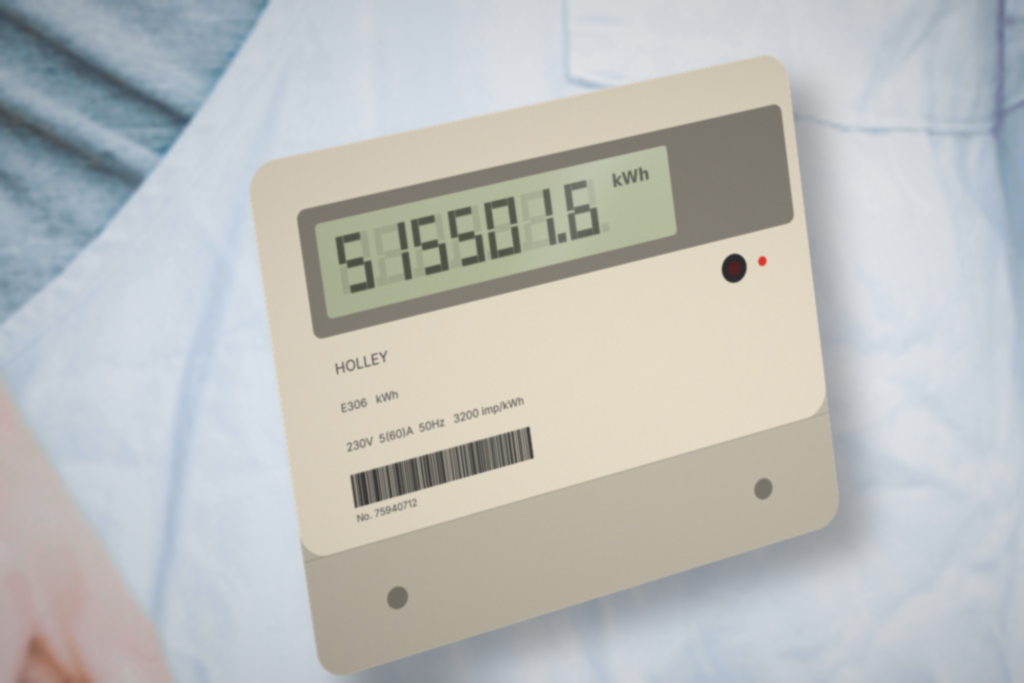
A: 515501.6 kWh
